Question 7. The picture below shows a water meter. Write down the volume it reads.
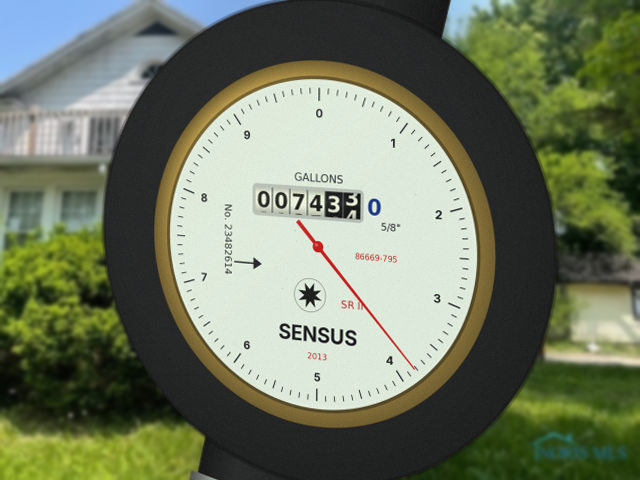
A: 74333.8 gal
